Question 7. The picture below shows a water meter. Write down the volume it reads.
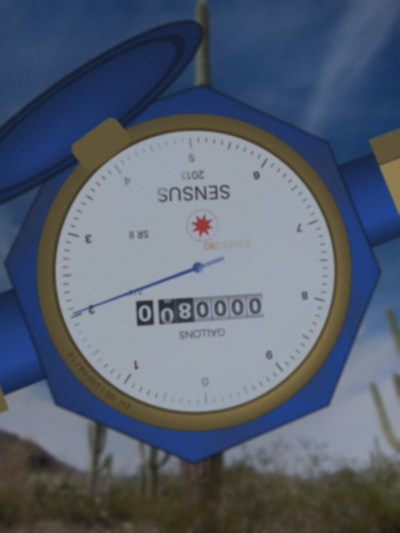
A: 802.0 gal
